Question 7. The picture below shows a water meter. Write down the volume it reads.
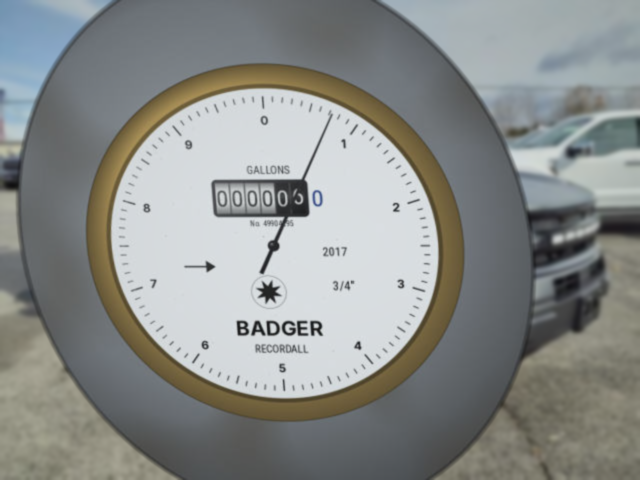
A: 60.7 gal
